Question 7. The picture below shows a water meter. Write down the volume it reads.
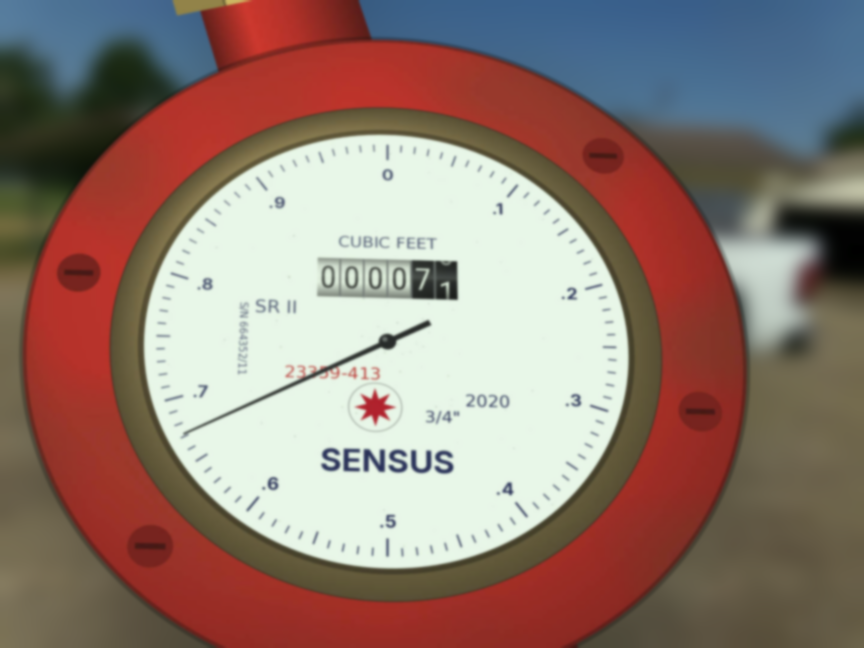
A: 70.67 ft³
